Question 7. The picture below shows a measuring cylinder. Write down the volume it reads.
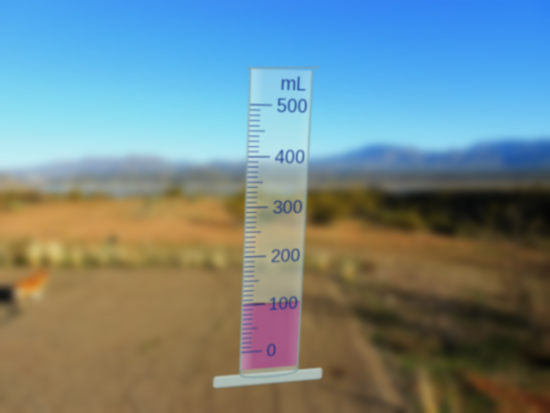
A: 100 mL
